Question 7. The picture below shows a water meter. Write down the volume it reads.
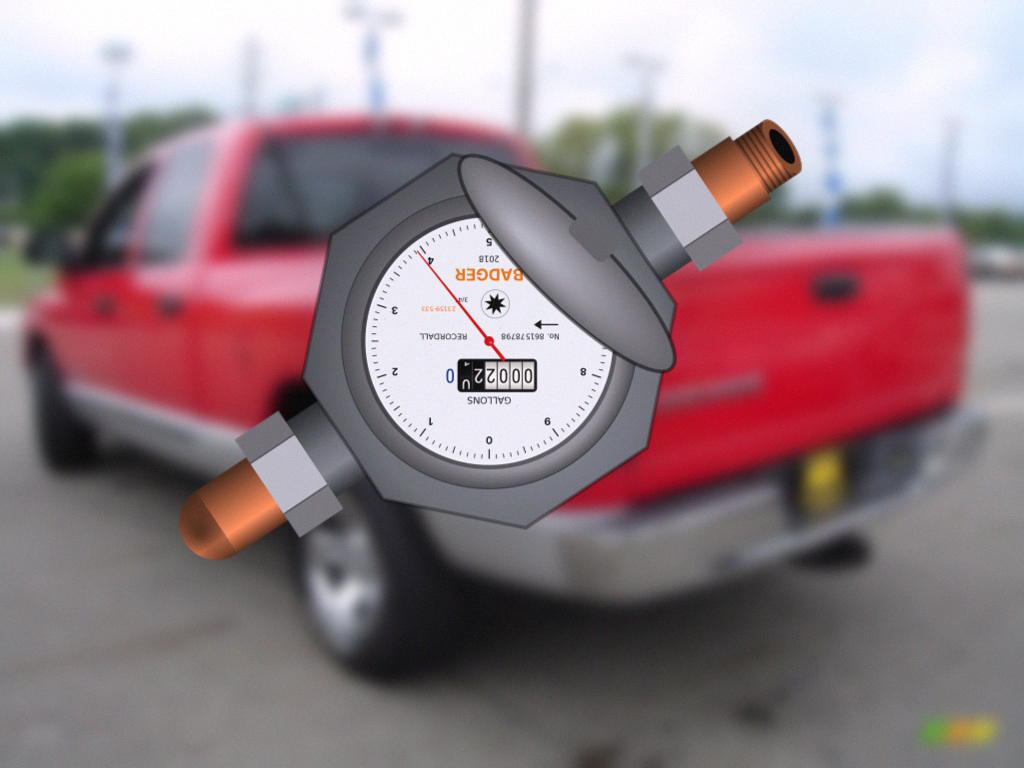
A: 2203.9 gal
